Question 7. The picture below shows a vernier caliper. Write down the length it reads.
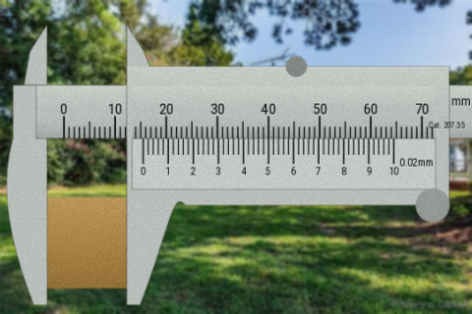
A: 15.5 mm
